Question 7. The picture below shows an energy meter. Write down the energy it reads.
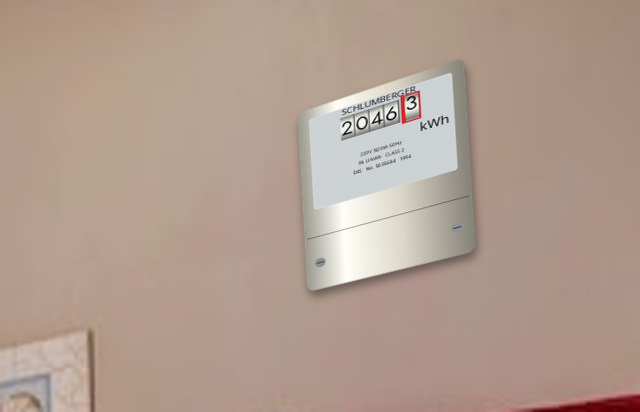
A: 2046.3 kWh
